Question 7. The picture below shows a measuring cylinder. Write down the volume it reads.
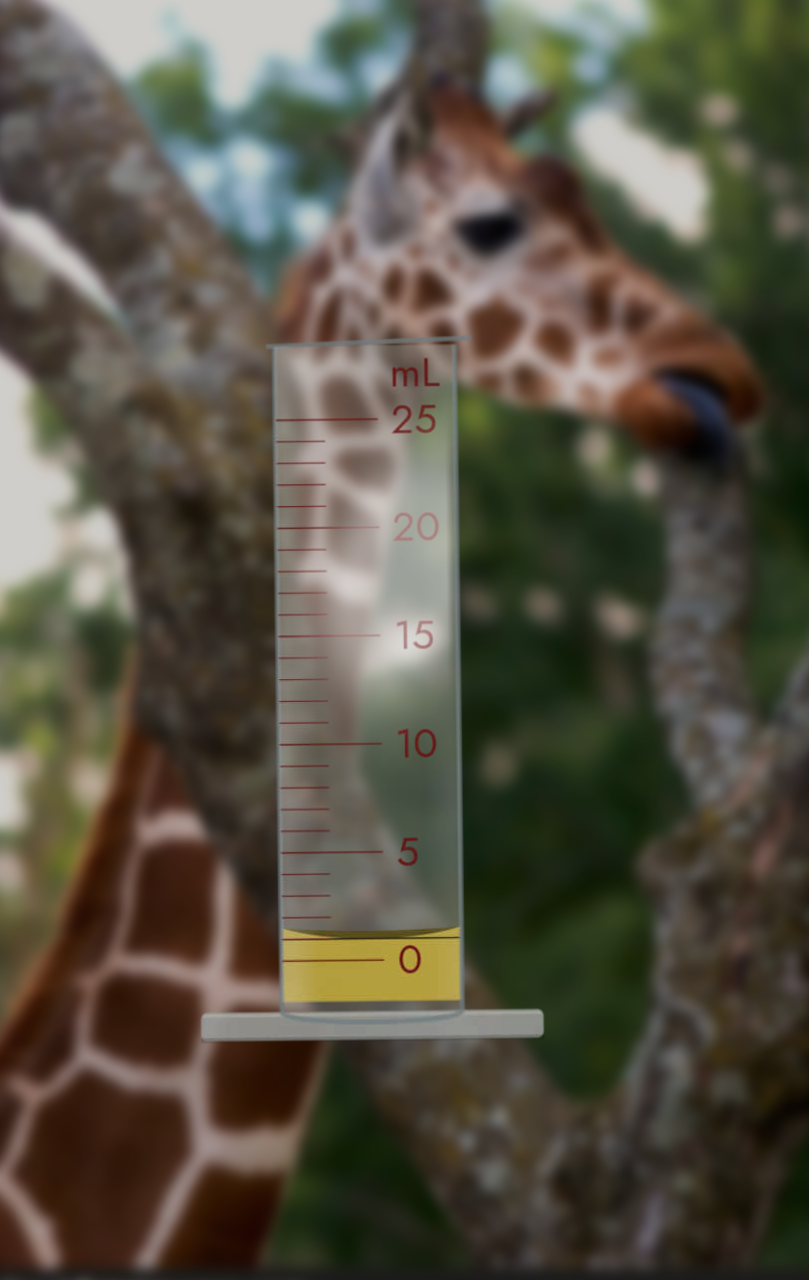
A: 1 mL
